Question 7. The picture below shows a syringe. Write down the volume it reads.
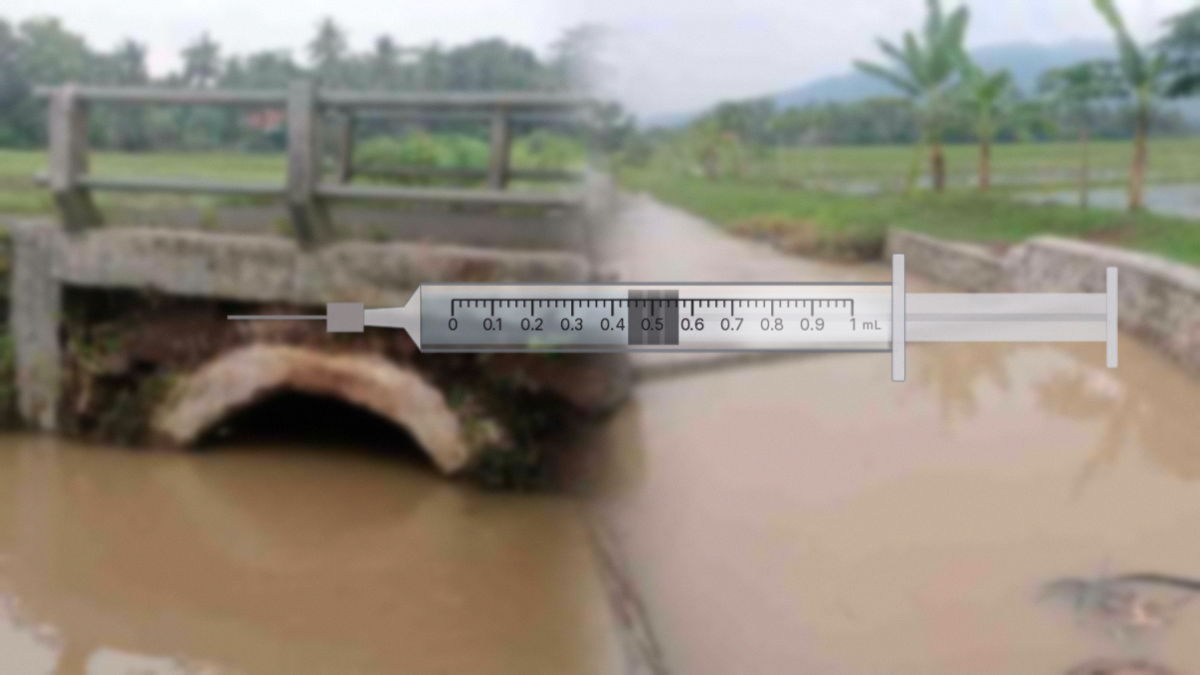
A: 0.44 mL
